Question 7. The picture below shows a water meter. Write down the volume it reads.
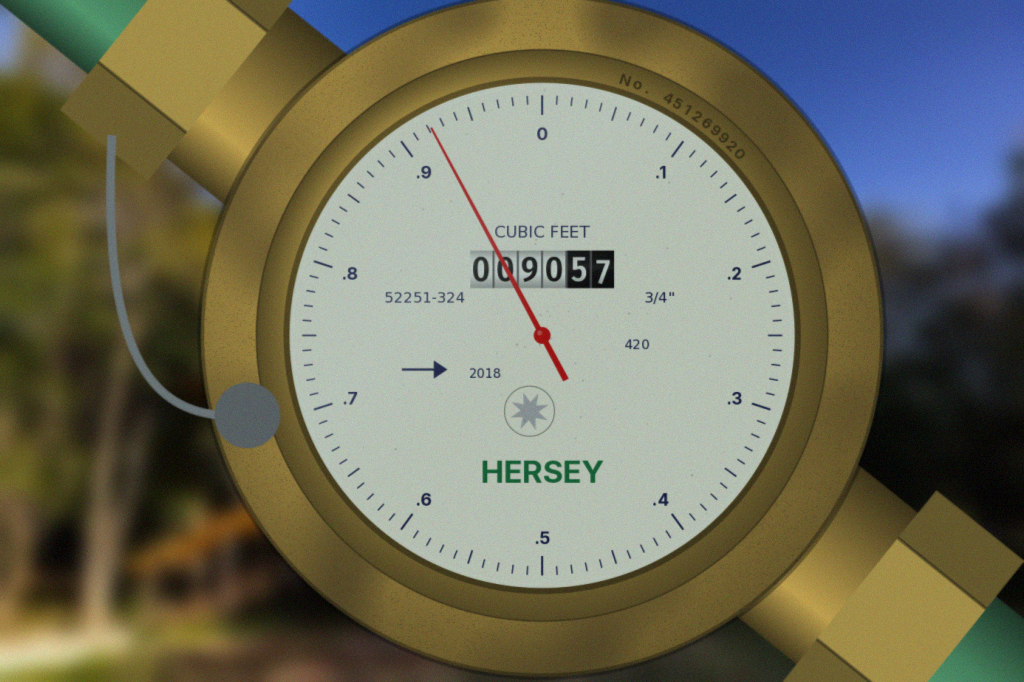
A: 9056.92 ft³
